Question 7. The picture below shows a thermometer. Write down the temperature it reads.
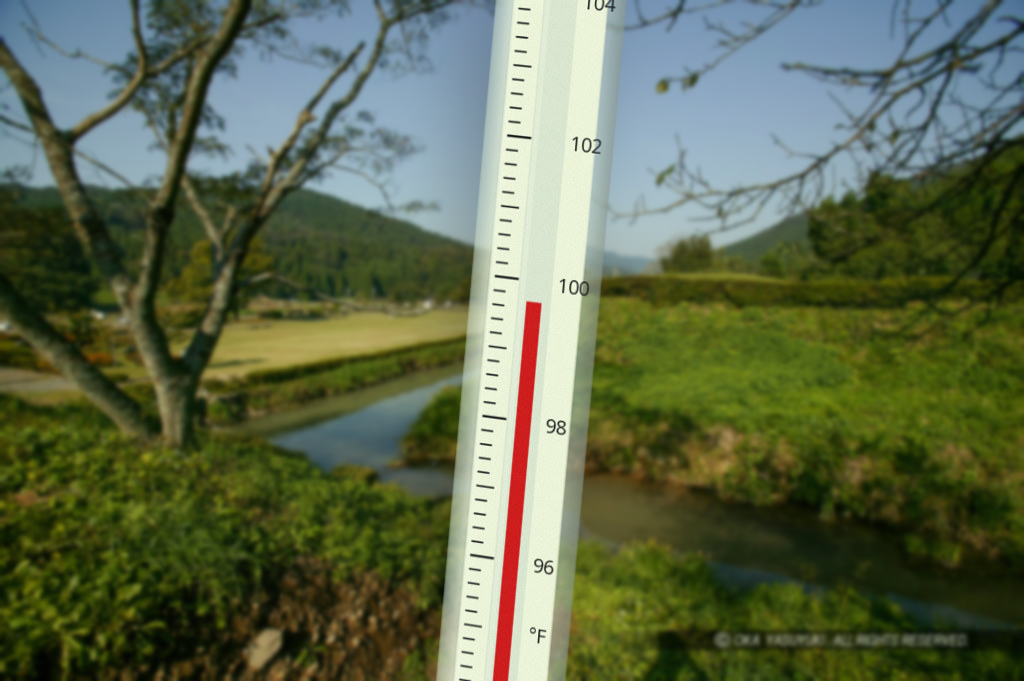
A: 99.7 °F
